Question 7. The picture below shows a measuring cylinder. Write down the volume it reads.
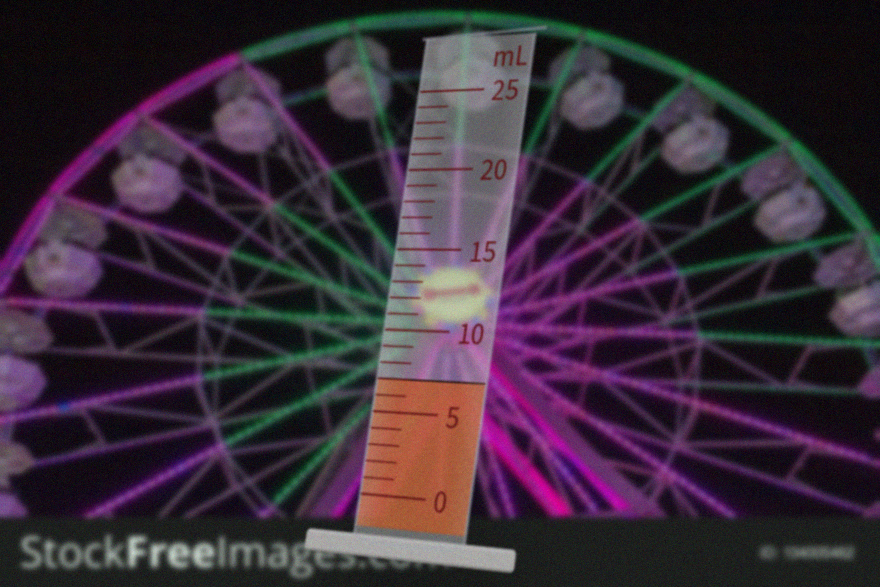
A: 7 mL
